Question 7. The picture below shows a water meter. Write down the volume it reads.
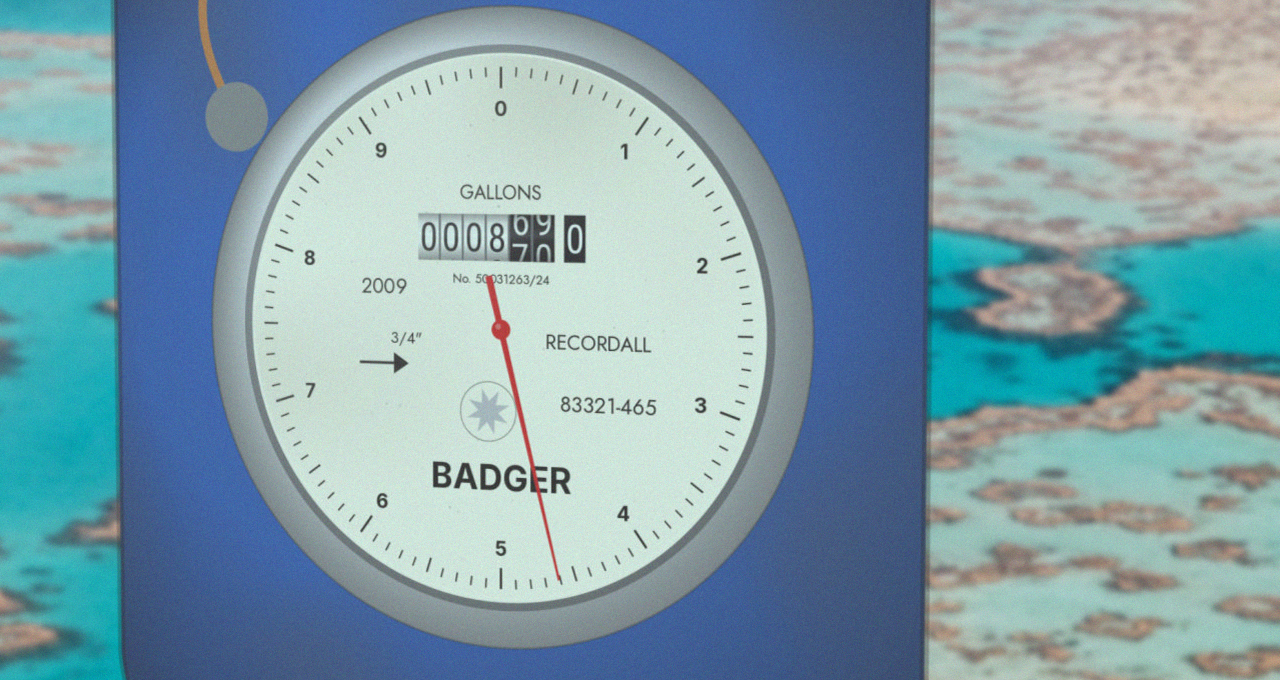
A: 8694.6 gal
